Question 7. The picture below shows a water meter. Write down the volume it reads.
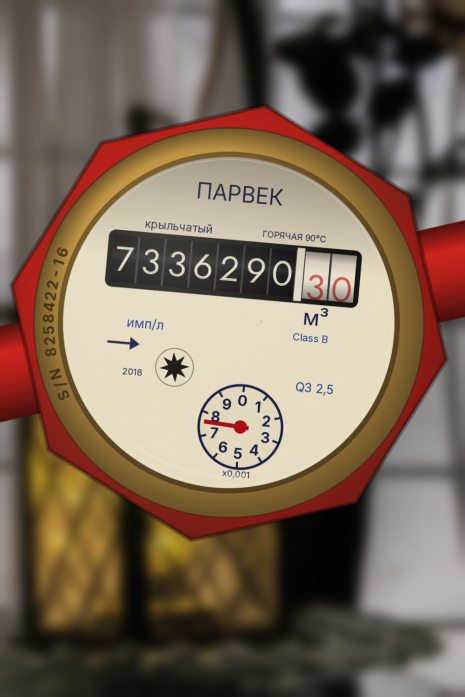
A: 7336290.297 m³
